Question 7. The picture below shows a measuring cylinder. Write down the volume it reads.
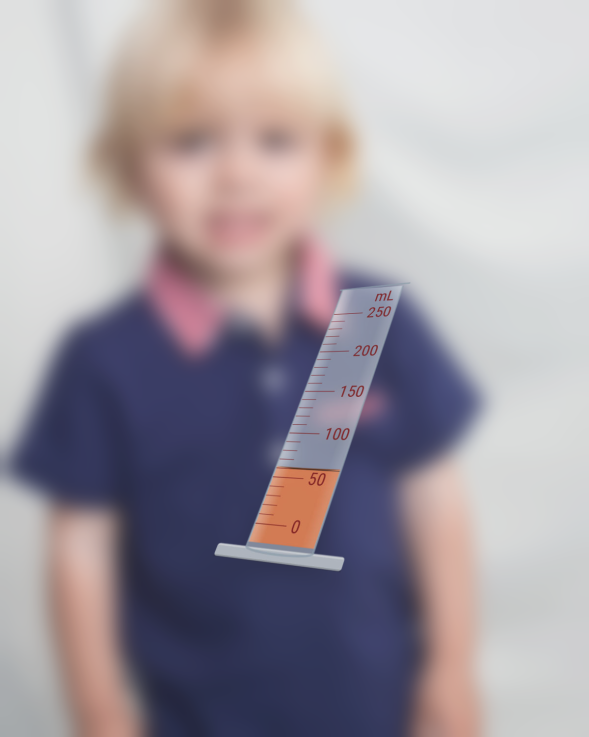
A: 60 mL
